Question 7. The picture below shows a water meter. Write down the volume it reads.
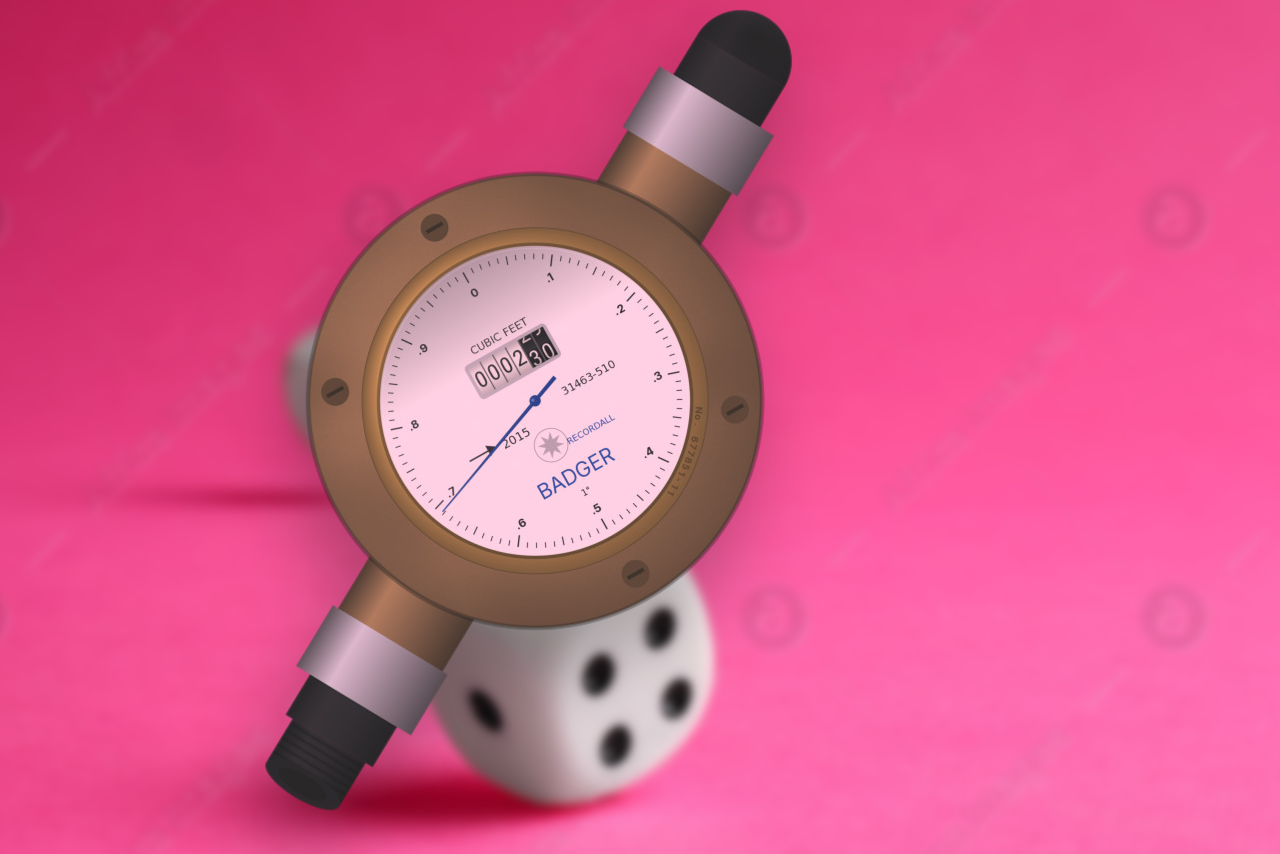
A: 229.69 ft³
